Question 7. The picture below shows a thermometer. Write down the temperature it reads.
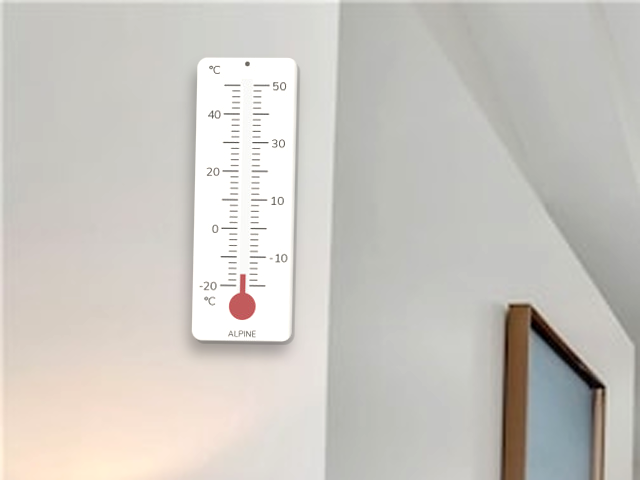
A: -16 °C
